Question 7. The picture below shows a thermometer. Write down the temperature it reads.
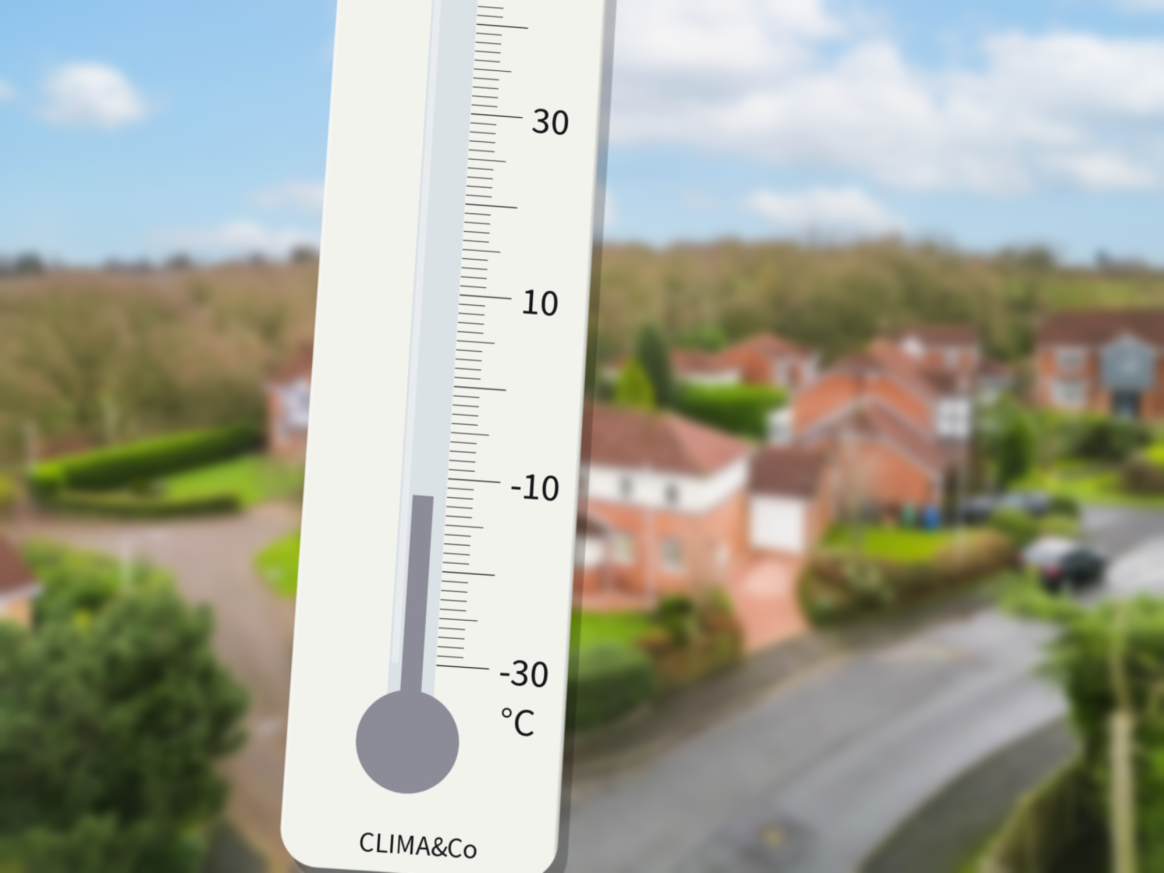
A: -12 °C
